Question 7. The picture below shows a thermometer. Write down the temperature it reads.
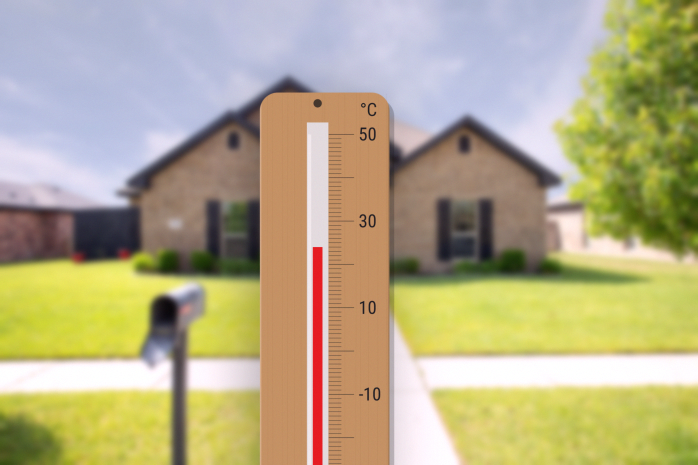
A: 24 °C
